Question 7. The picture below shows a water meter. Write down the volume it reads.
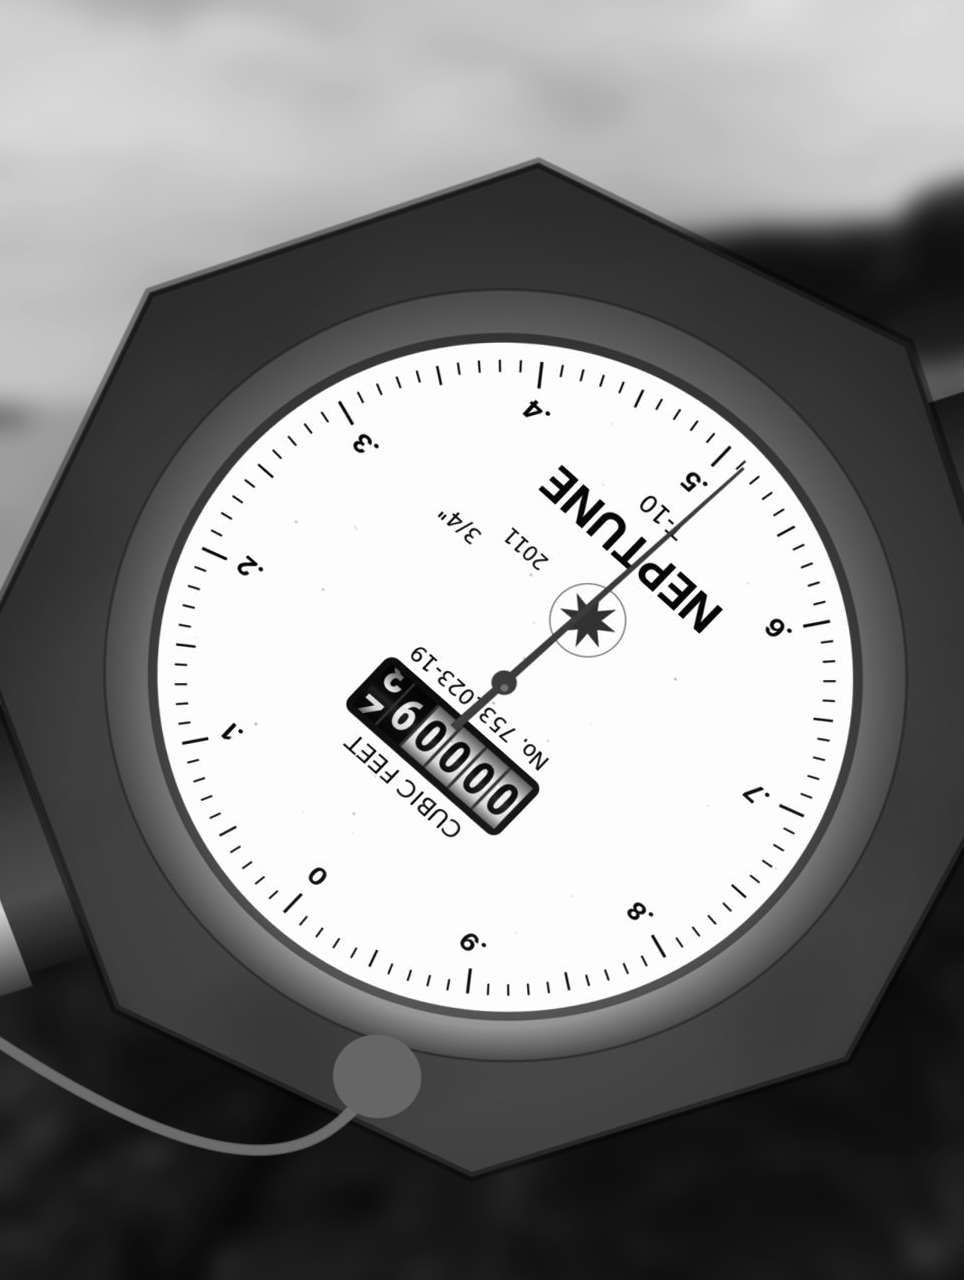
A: 92.51 ft³
